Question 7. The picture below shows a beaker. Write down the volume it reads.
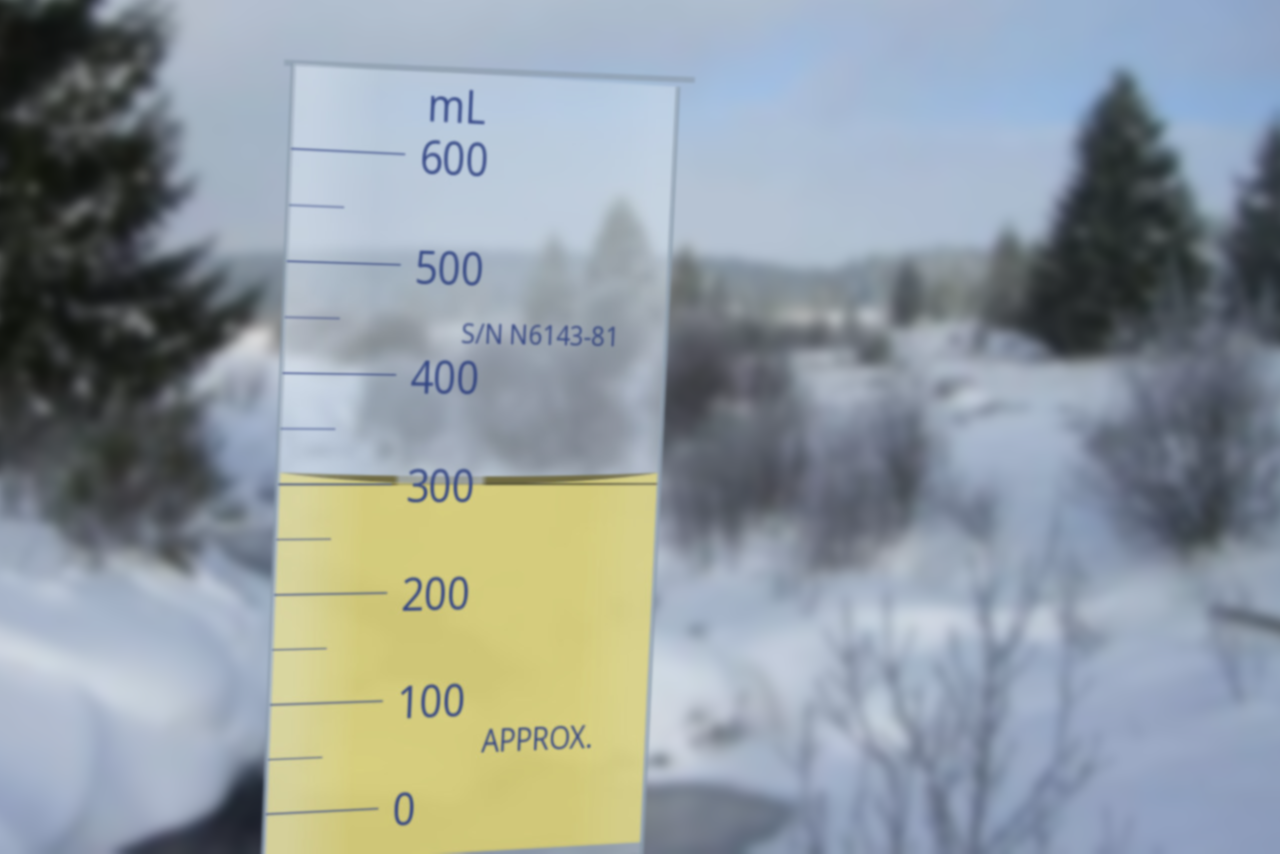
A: 300 mL
